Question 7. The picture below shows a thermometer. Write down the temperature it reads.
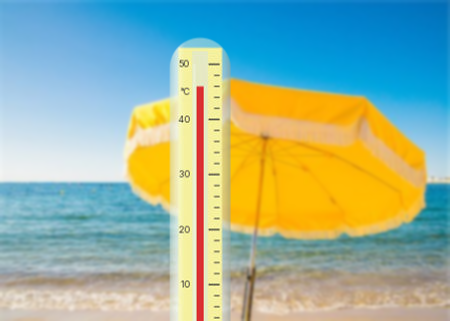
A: 46 °C
